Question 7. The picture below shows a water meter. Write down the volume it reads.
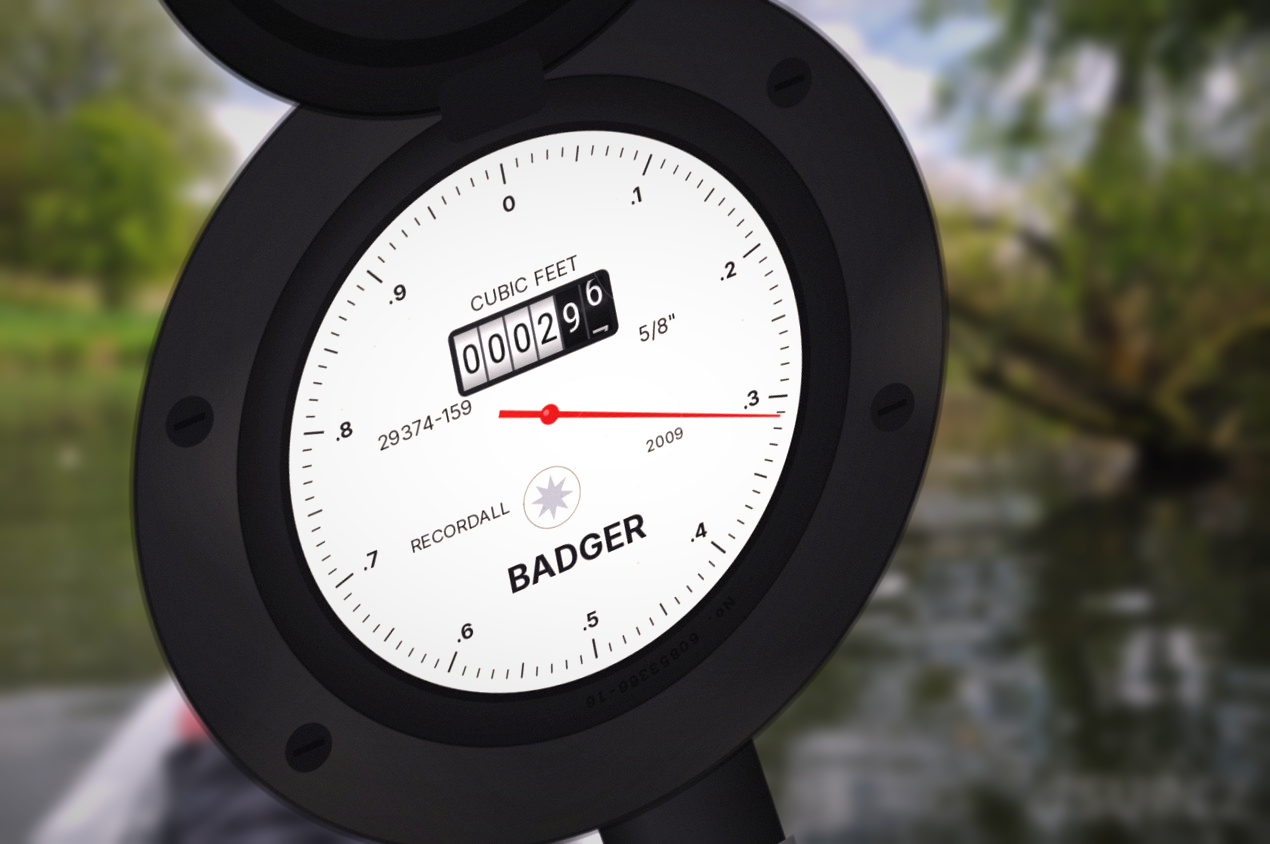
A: 296.31 ft³
